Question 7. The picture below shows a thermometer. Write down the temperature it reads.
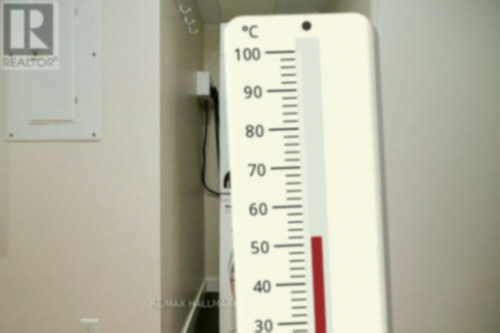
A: 52 °C
